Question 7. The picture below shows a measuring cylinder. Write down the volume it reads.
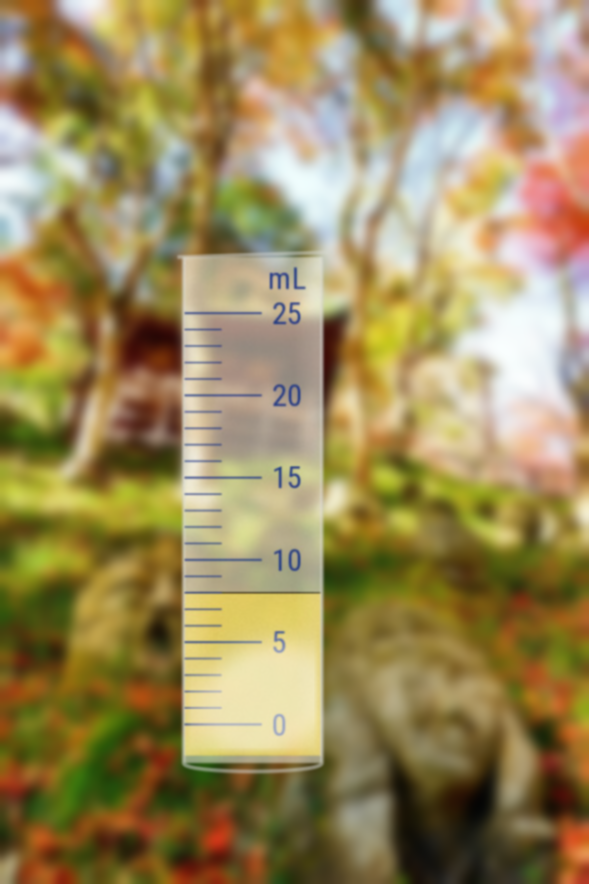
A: 8 mL
